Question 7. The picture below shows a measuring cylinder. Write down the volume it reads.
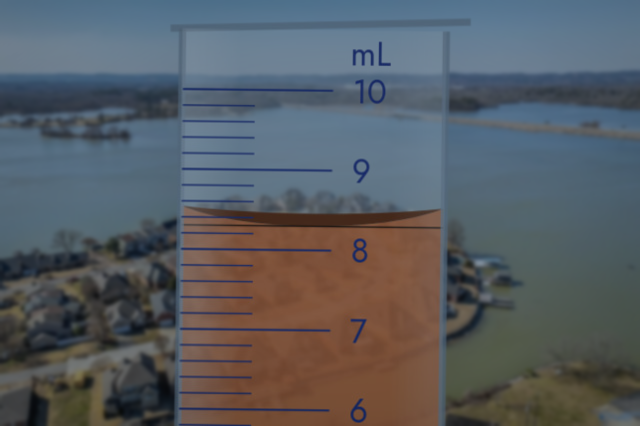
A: 8.3 mL
